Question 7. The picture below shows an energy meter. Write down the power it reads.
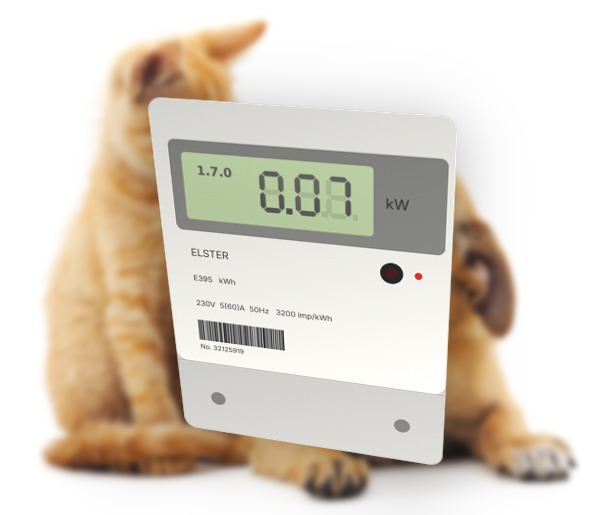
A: 0.07 kW
